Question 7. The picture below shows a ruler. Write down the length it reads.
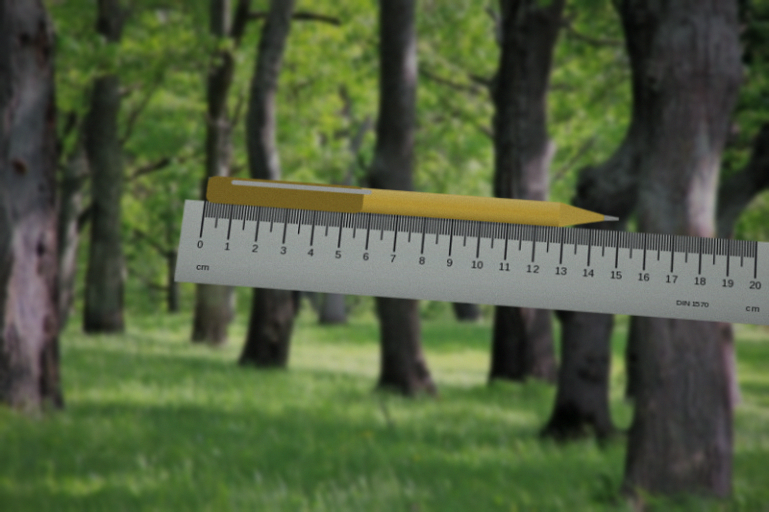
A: 15 cm
